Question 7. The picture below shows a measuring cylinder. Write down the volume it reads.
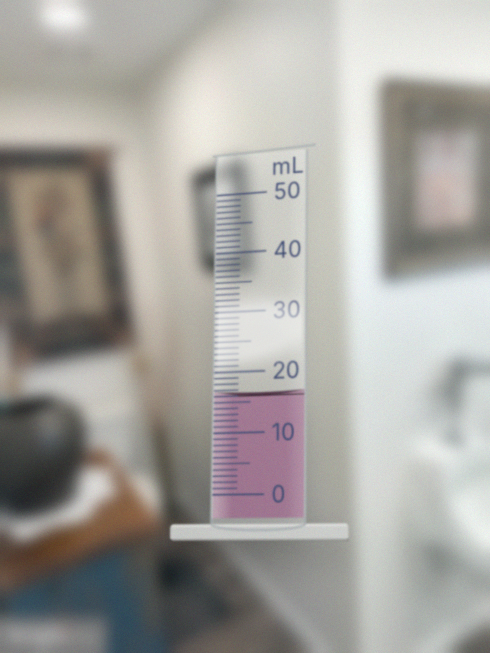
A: 16 mL
